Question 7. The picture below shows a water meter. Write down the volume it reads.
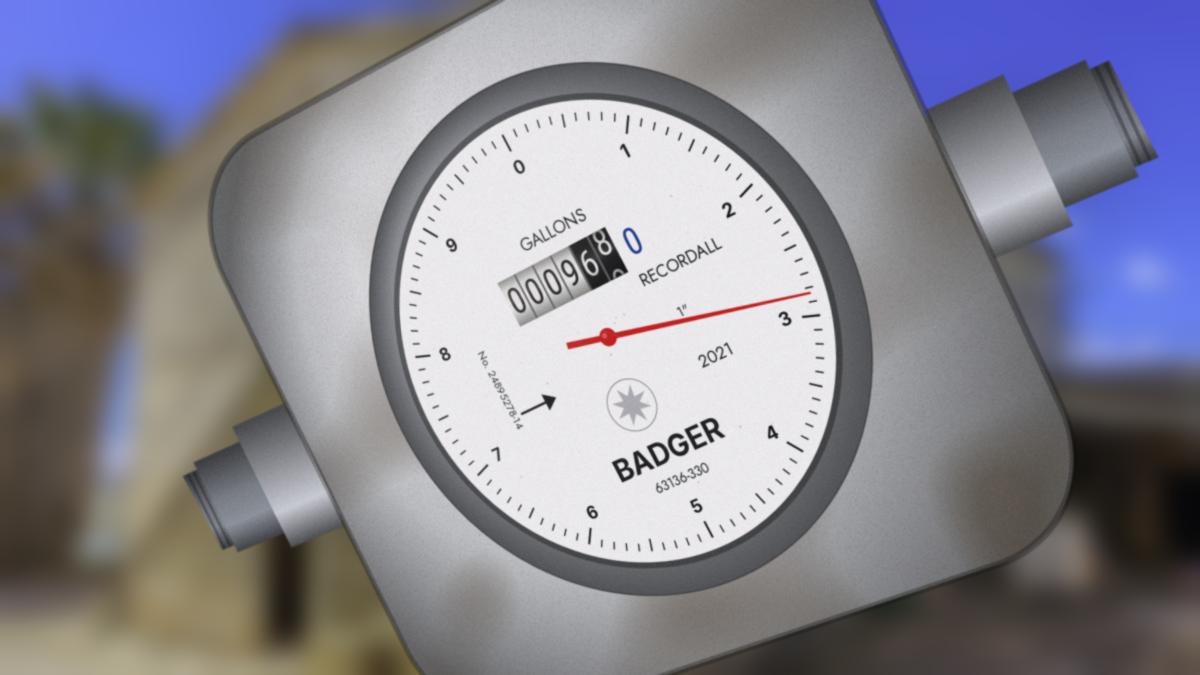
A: 9682.8 gal
